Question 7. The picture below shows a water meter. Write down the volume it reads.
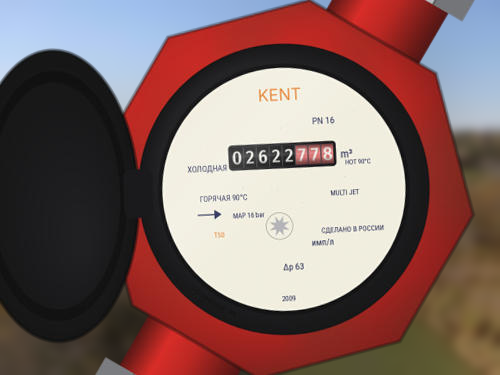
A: 2622.778 m³
